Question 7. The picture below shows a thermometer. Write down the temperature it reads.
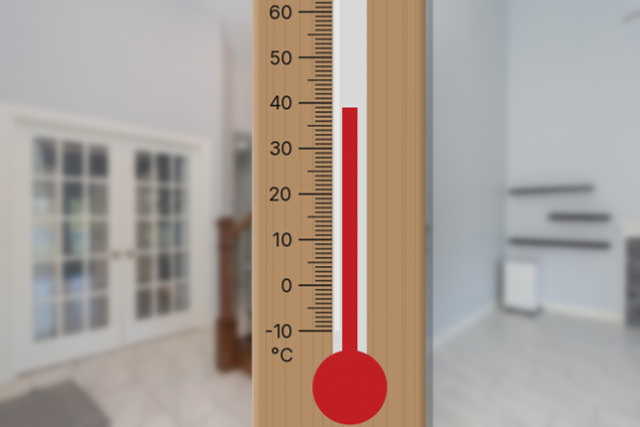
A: 39 °C
